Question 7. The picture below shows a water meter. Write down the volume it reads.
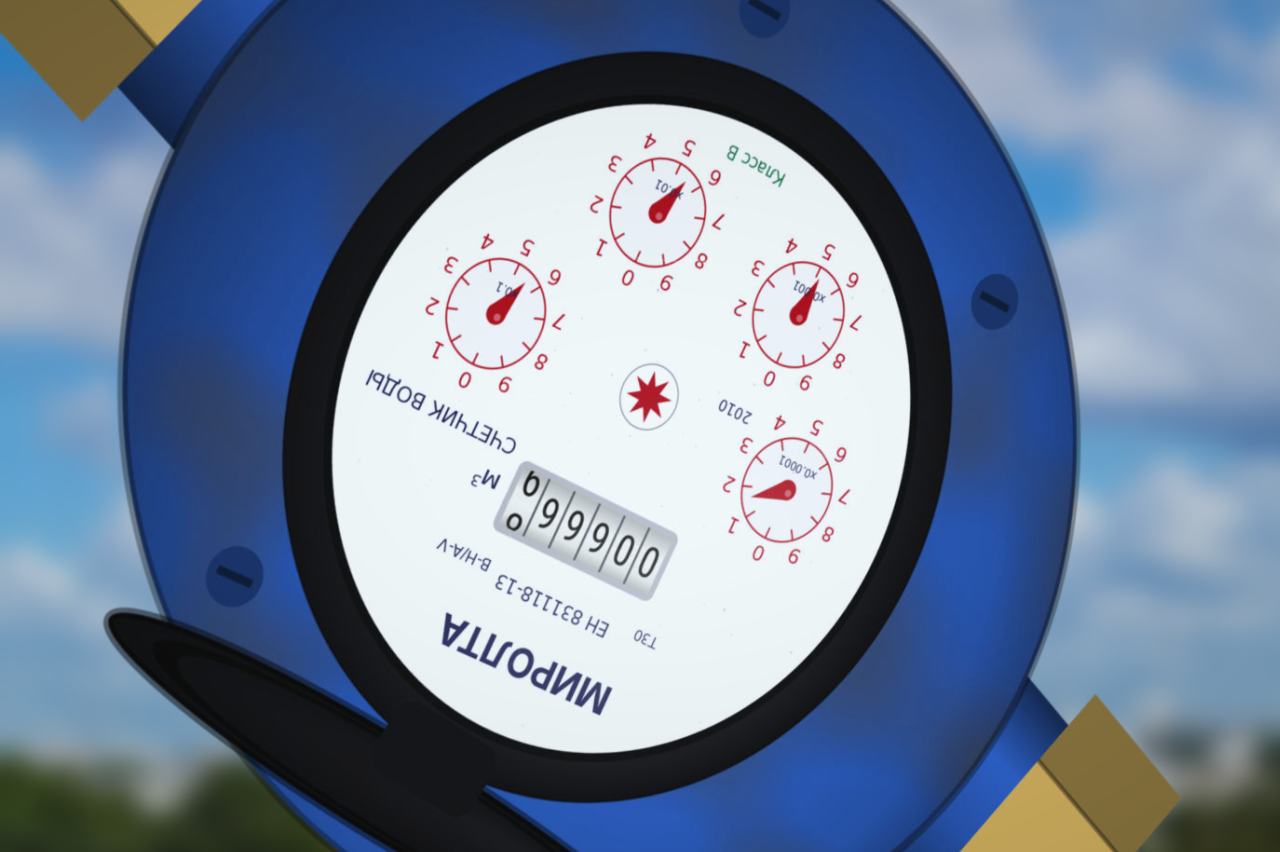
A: 6668.5551 m³
